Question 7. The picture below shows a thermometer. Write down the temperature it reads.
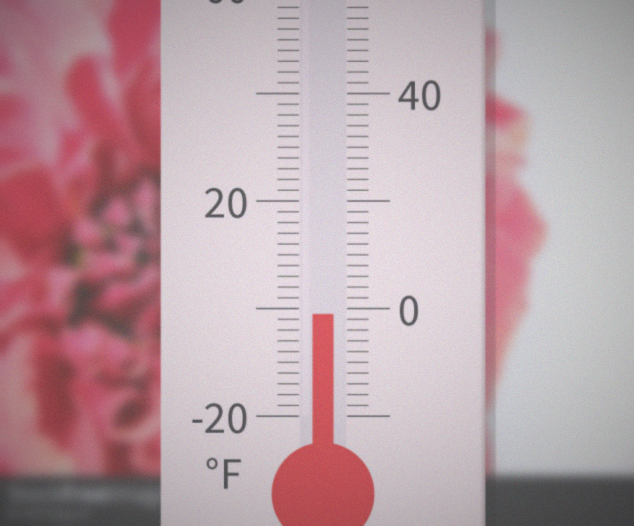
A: -1 °F
